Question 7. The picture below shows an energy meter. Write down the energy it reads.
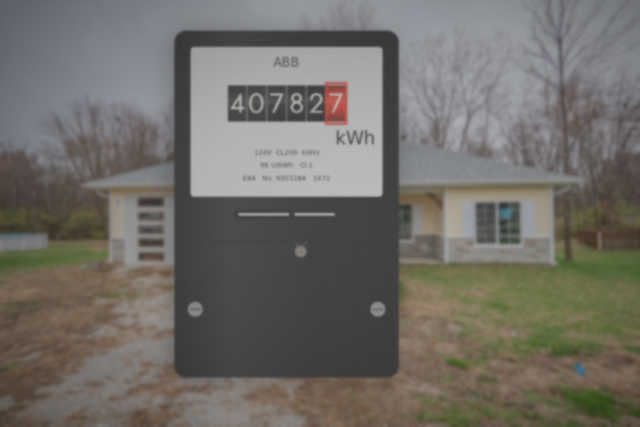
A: 40782.7 kWh
